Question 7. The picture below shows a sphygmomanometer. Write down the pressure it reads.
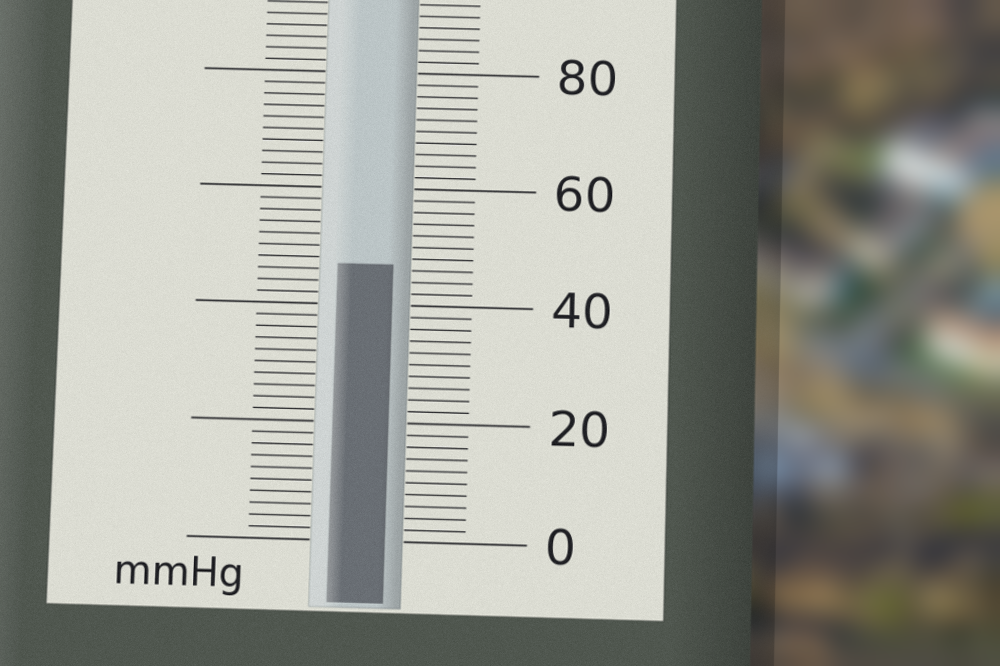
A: 47 mmHg
